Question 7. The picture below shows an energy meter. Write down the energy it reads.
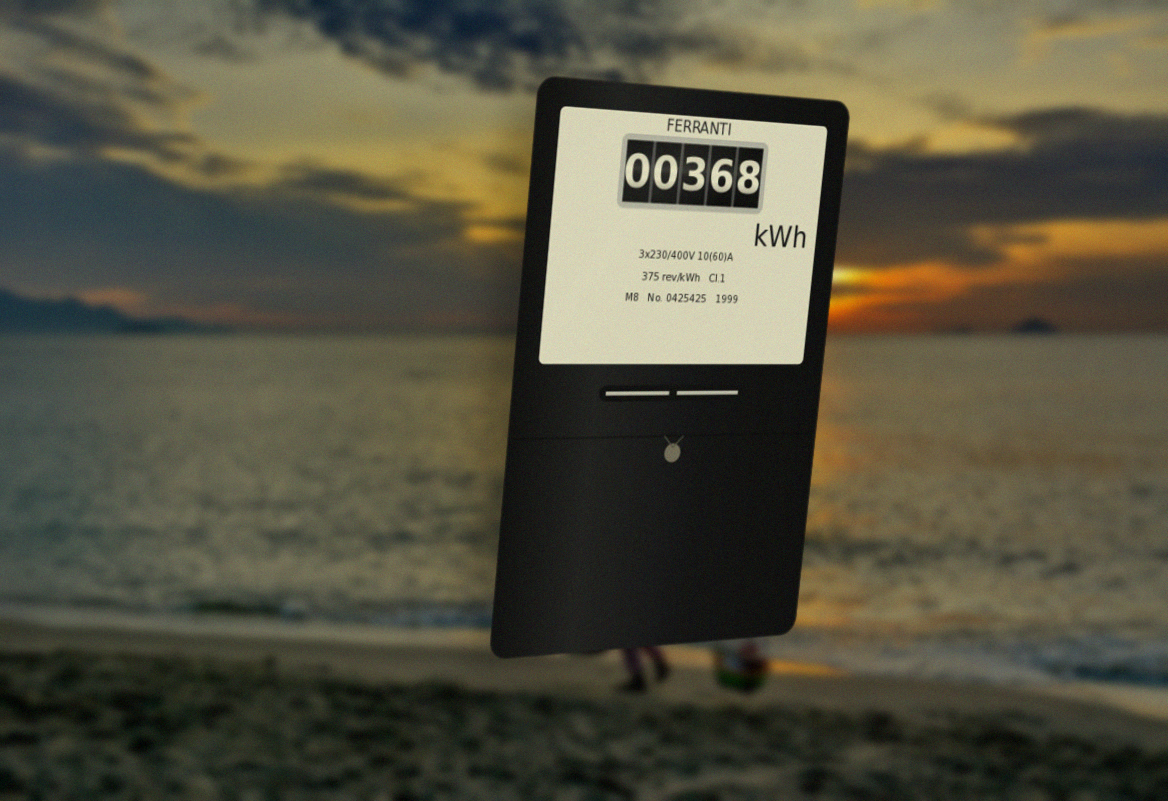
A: 368 kWh
